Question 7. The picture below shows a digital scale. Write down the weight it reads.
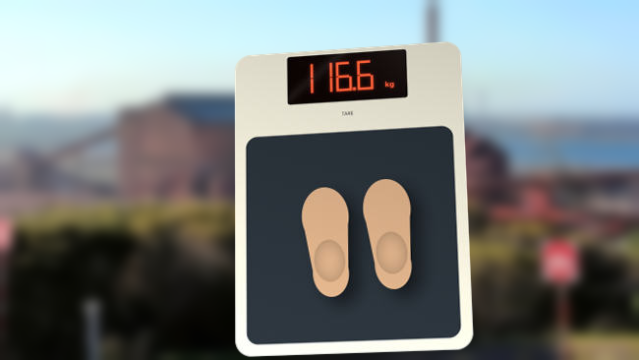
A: 116.6 kg
